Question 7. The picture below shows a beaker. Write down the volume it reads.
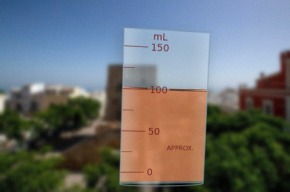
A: 100 mL
